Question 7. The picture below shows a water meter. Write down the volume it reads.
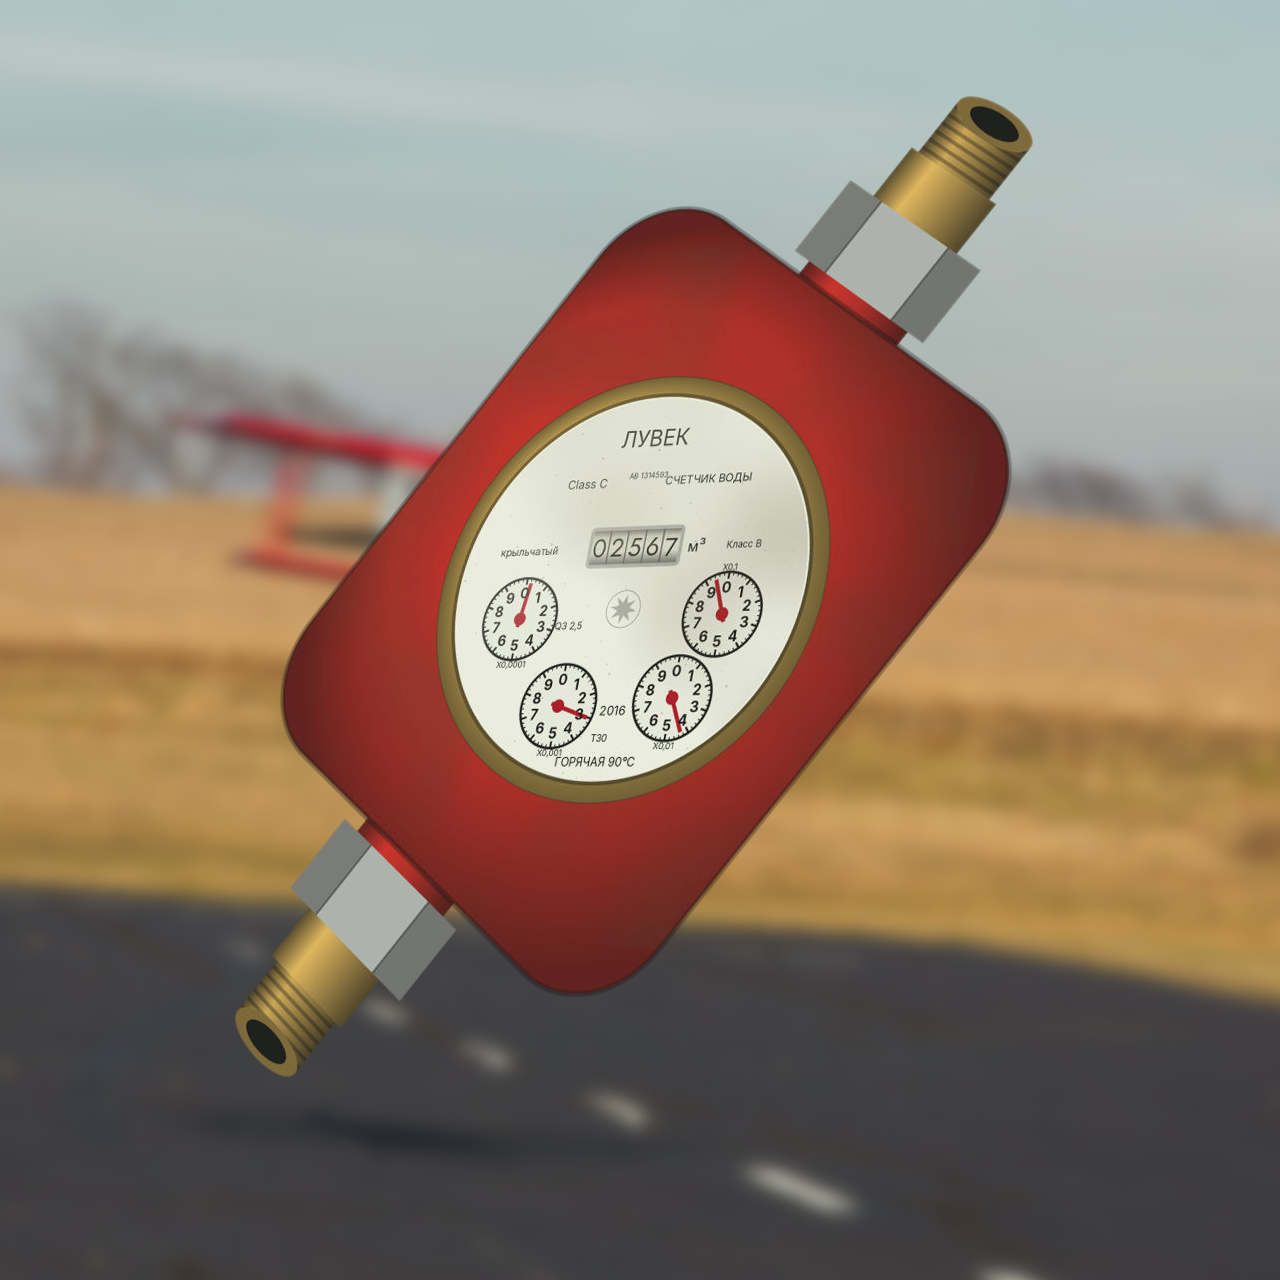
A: 2566.9430 m³
